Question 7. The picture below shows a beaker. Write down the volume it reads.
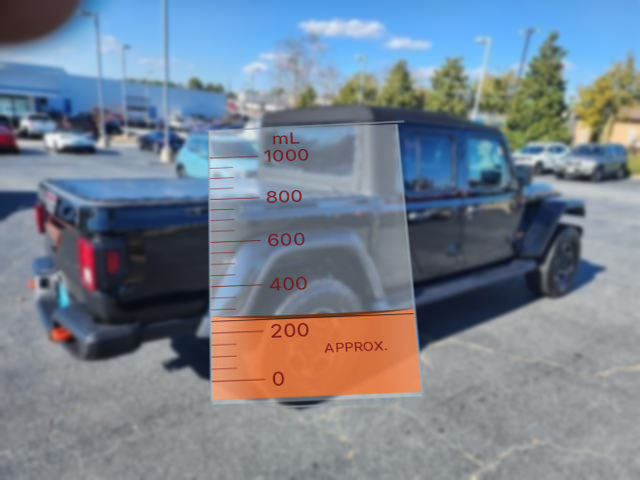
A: 250 mL
